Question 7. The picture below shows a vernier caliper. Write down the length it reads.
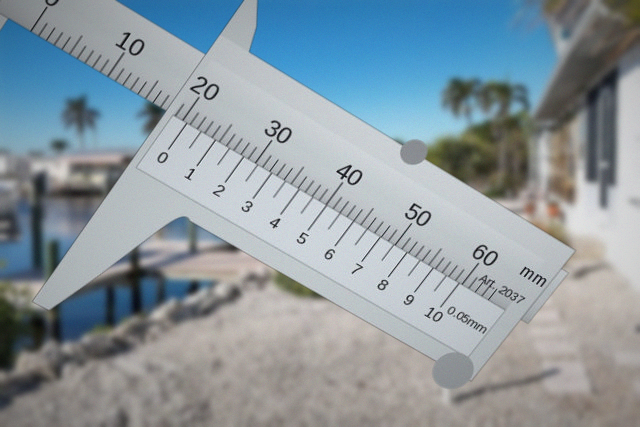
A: 20.6 mm
